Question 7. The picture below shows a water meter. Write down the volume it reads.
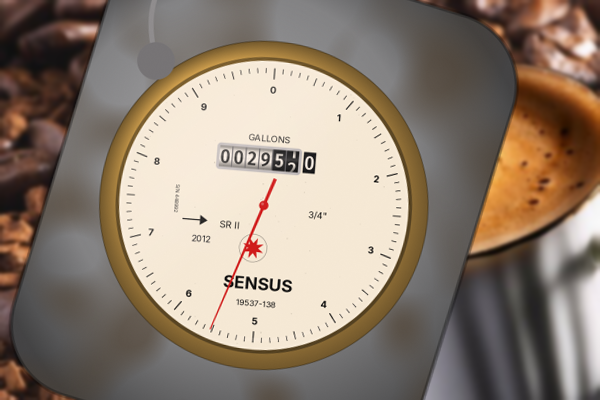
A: 29515.5 gal
